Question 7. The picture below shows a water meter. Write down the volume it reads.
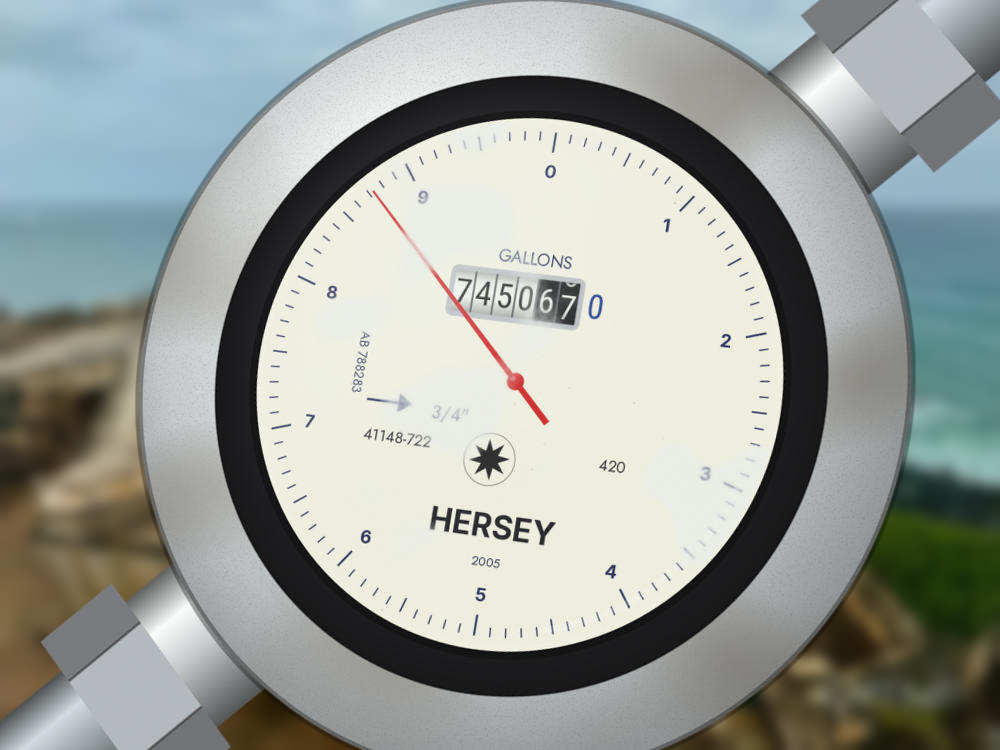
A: 7450668.7 gal
